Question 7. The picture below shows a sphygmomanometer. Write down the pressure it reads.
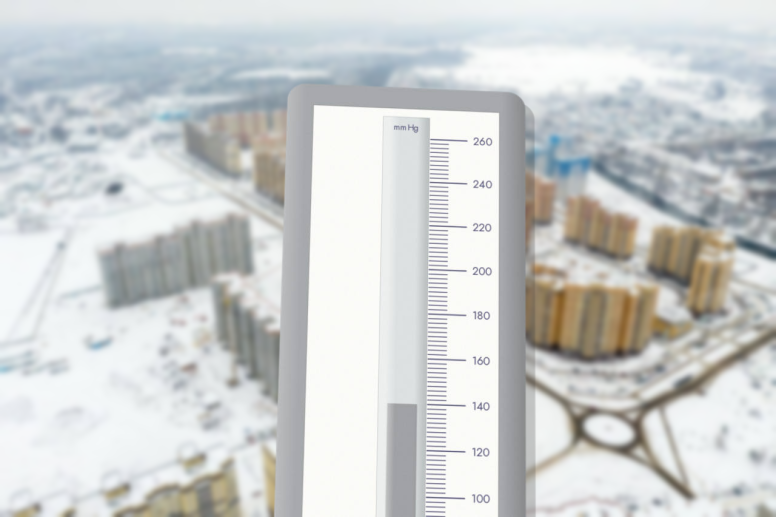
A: 140 mmHg
